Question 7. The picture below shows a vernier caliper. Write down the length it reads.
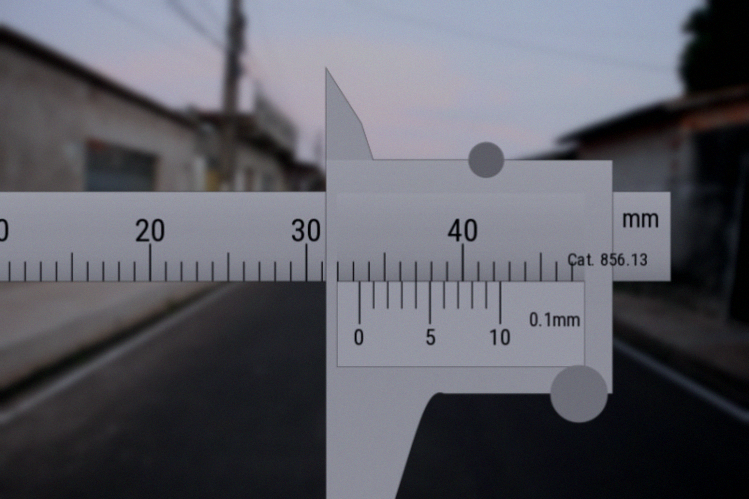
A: 33.4 mm
